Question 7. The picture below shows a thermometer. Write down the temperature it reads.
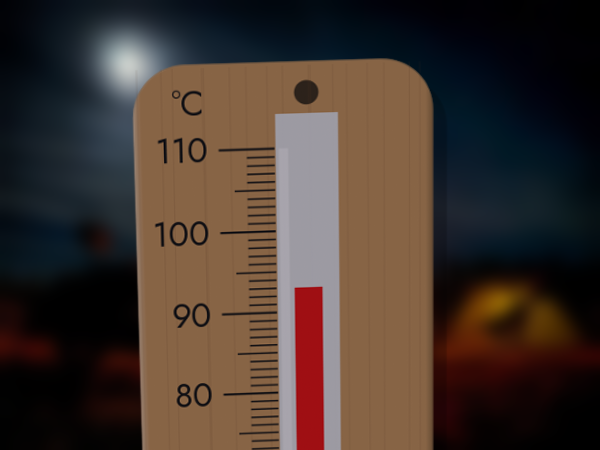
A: 93 °C
